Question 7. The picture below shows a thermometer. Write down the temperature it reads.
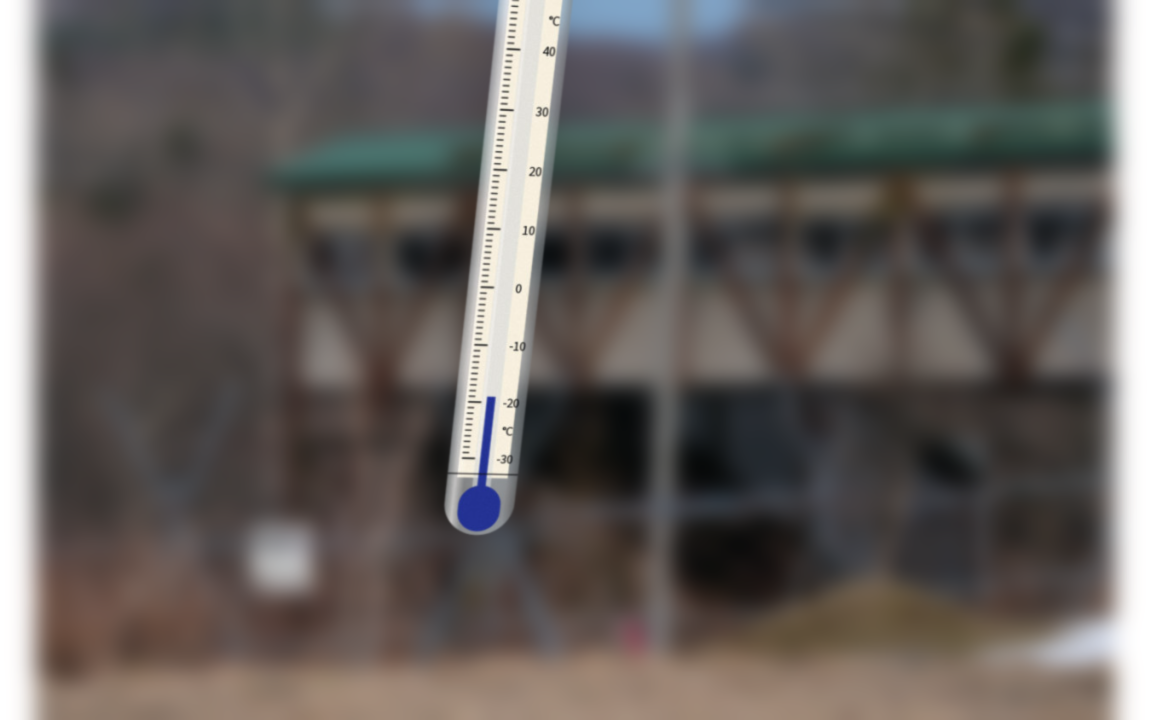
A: -19 °C
